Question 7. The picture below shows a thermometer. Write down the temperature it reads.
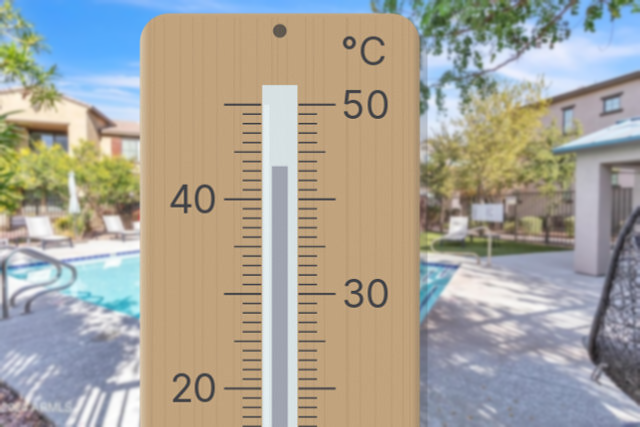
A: 43.5 °C
